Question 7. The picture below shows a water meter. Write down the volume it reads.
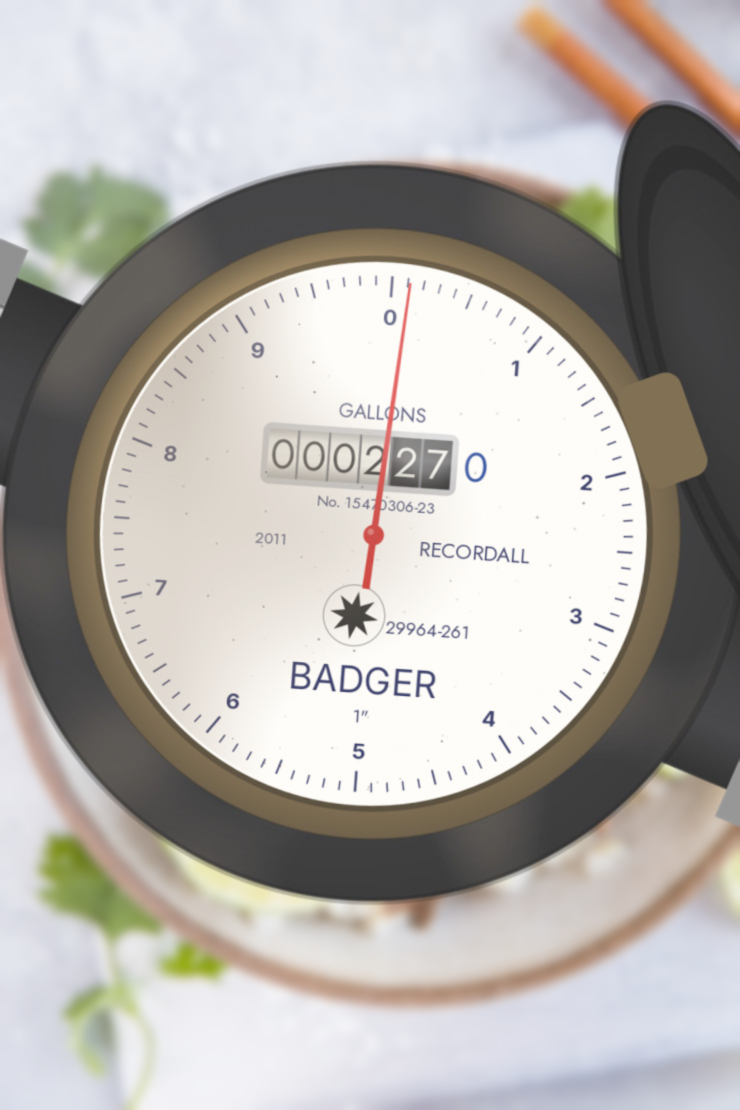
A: 2270.1 gal
